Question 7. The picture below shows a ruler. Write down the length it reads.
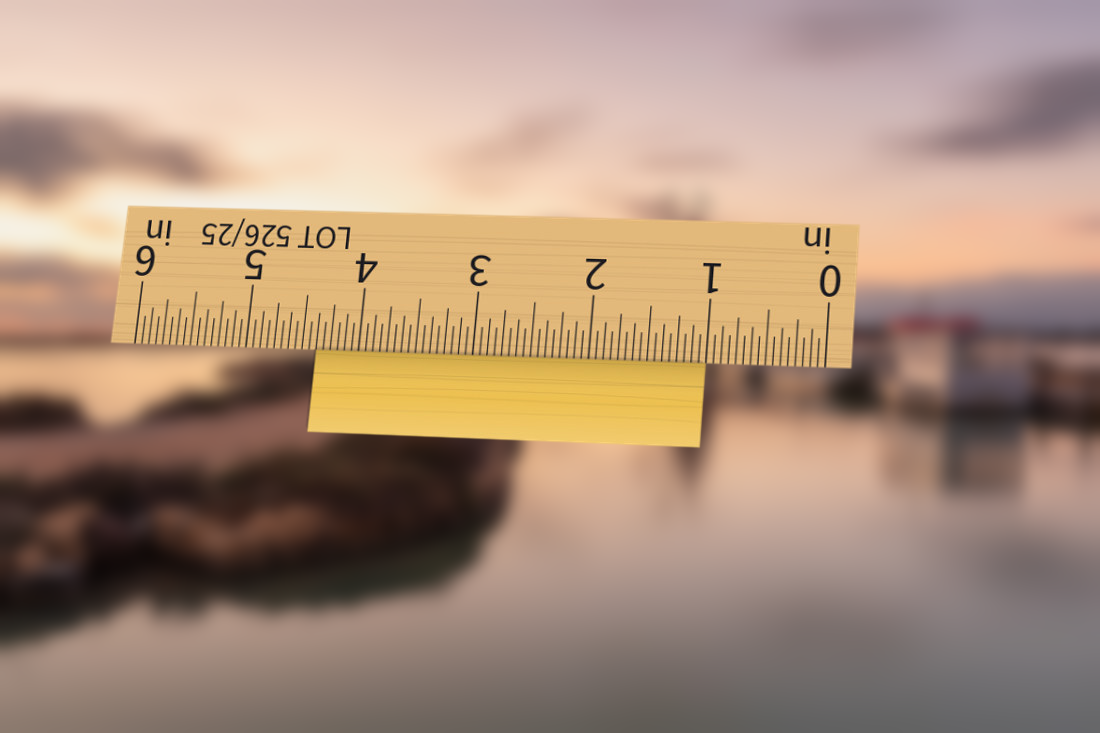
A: 3.375 in
